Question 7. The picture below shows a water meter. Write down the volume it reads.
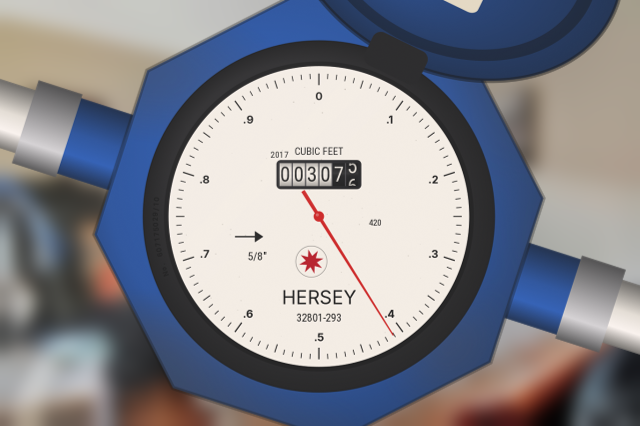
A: 3075.41 ft³
